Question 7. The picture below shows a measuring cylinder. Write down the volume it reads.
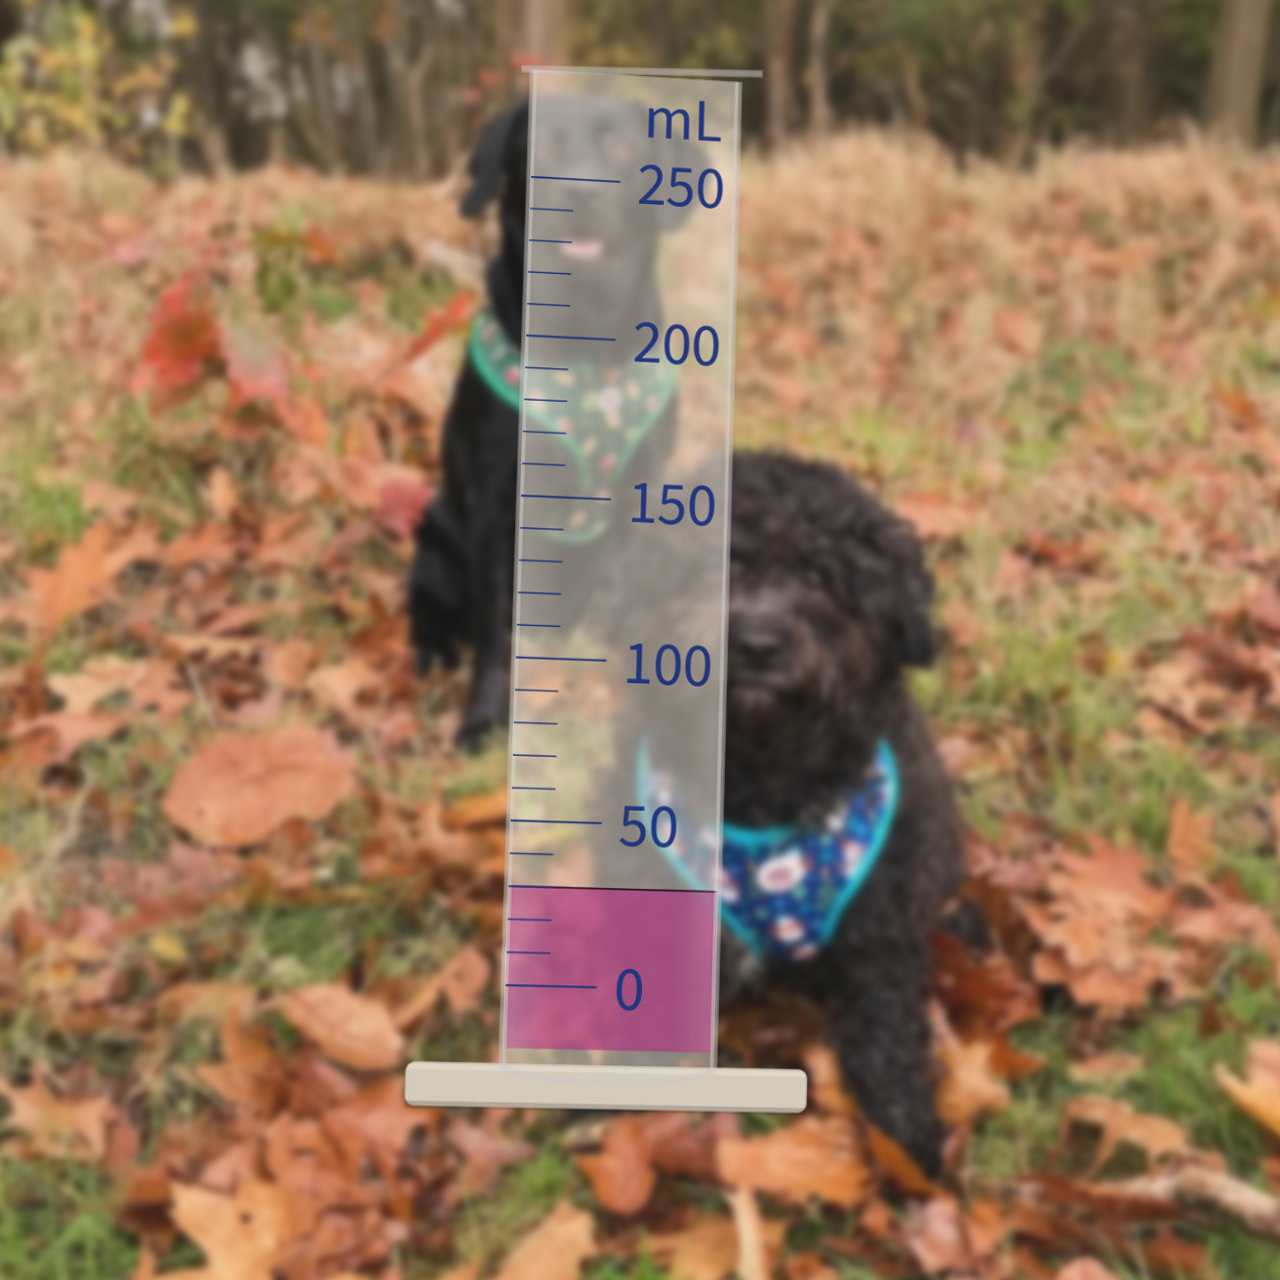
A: 30 mL
